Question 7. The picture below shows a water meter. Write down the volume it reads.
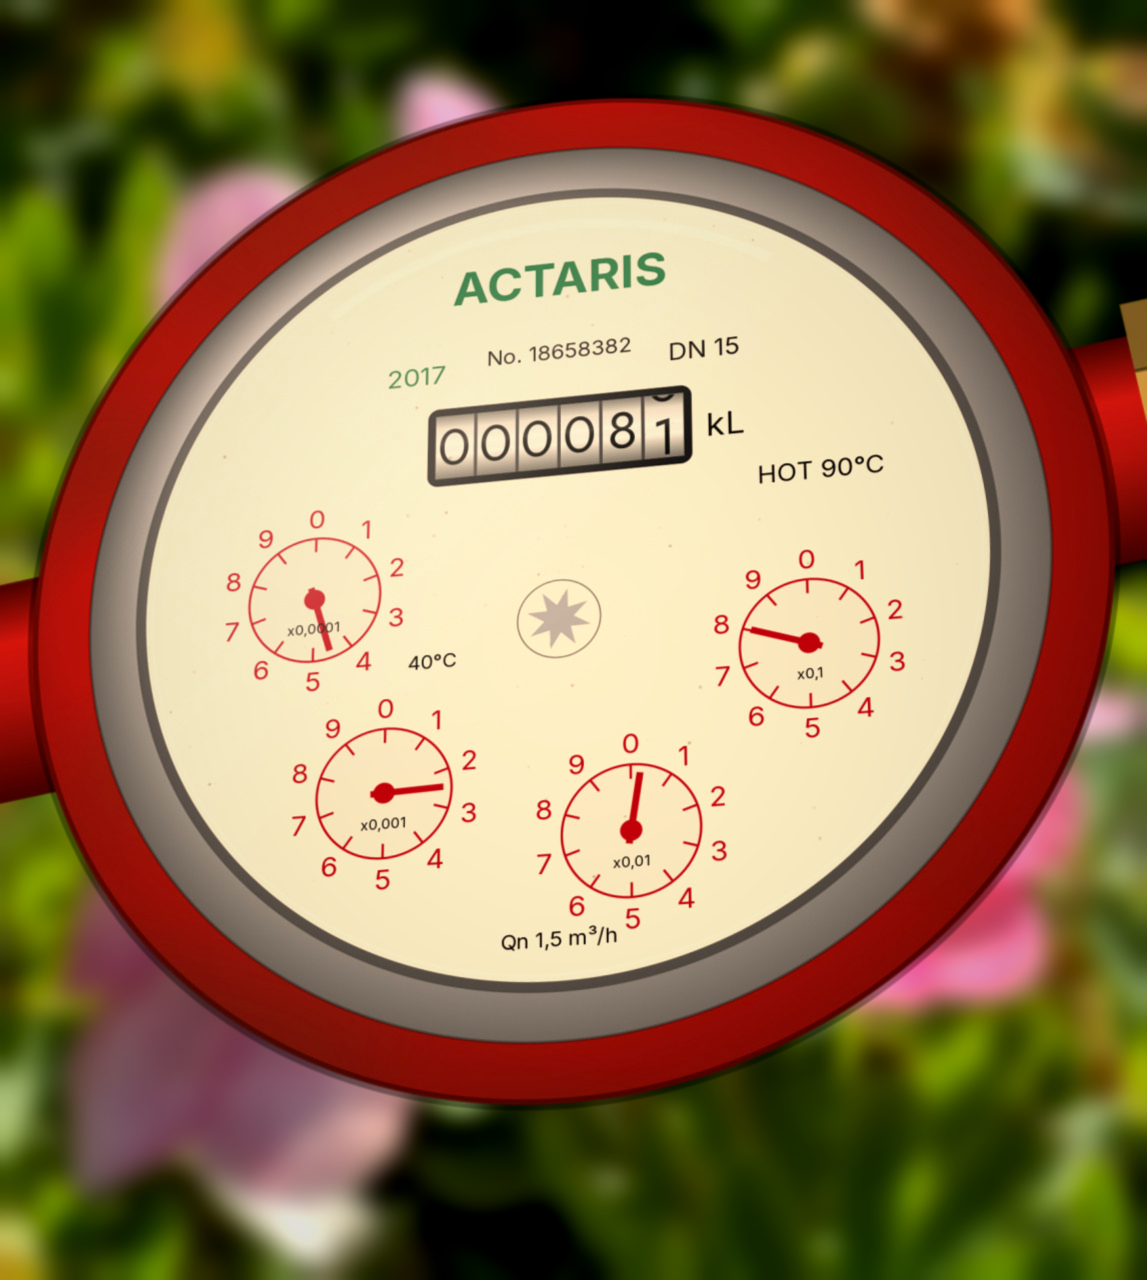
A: 80.8024 kL
